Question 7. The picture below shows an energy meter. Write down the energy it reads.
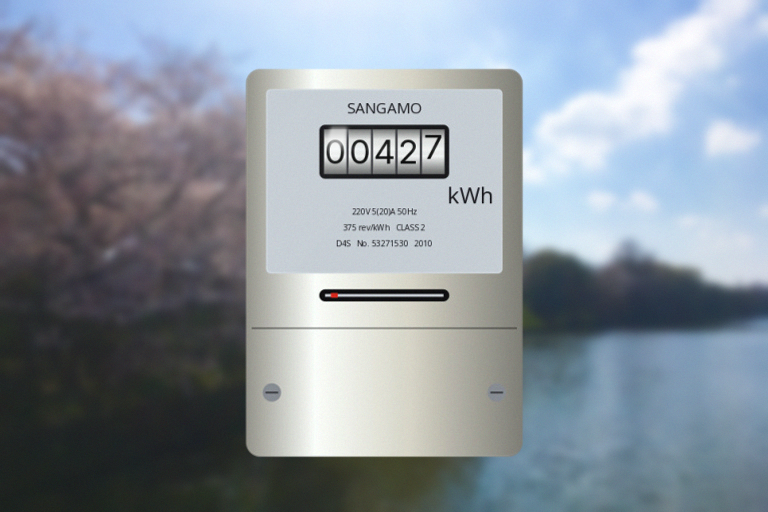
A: 427 kWh
